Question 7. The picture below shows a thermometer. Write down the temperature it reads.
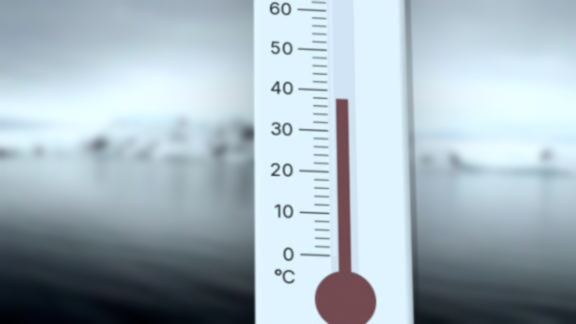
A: 38 °C
